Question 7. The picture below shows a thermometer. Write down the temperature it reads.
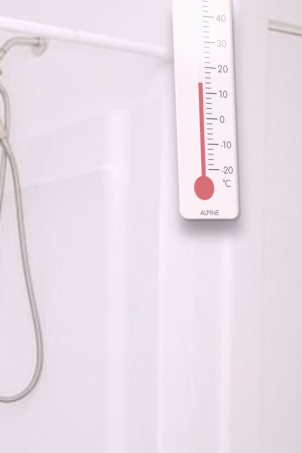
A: 14 °C
